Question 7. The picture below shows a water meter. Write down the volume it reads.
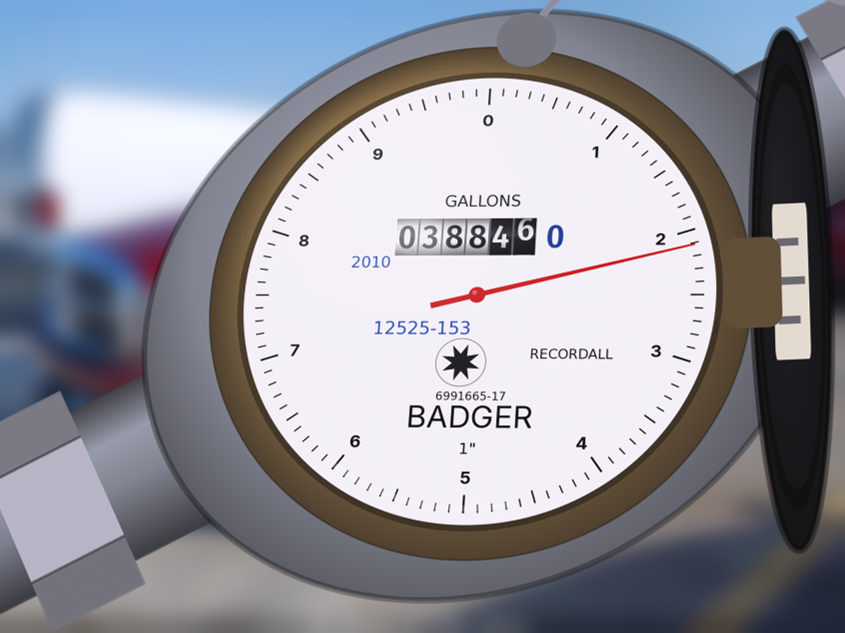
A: 388462.1 gal
